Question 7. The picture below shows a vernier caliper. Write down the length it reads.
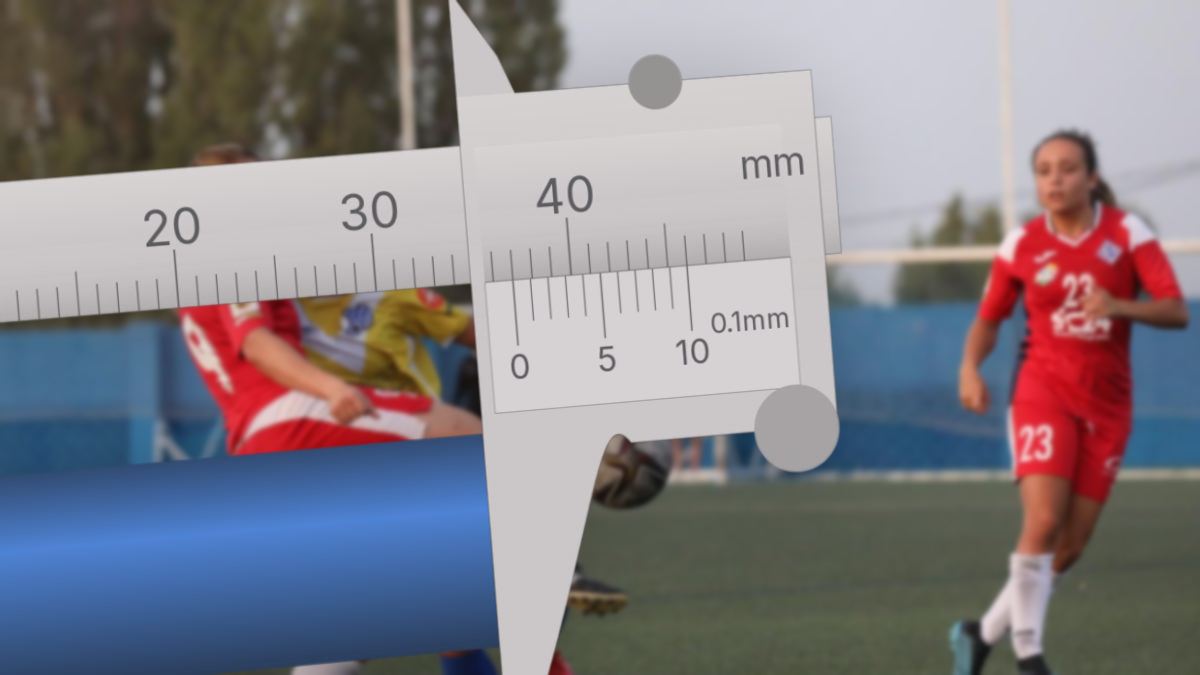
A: 37.0 mm
